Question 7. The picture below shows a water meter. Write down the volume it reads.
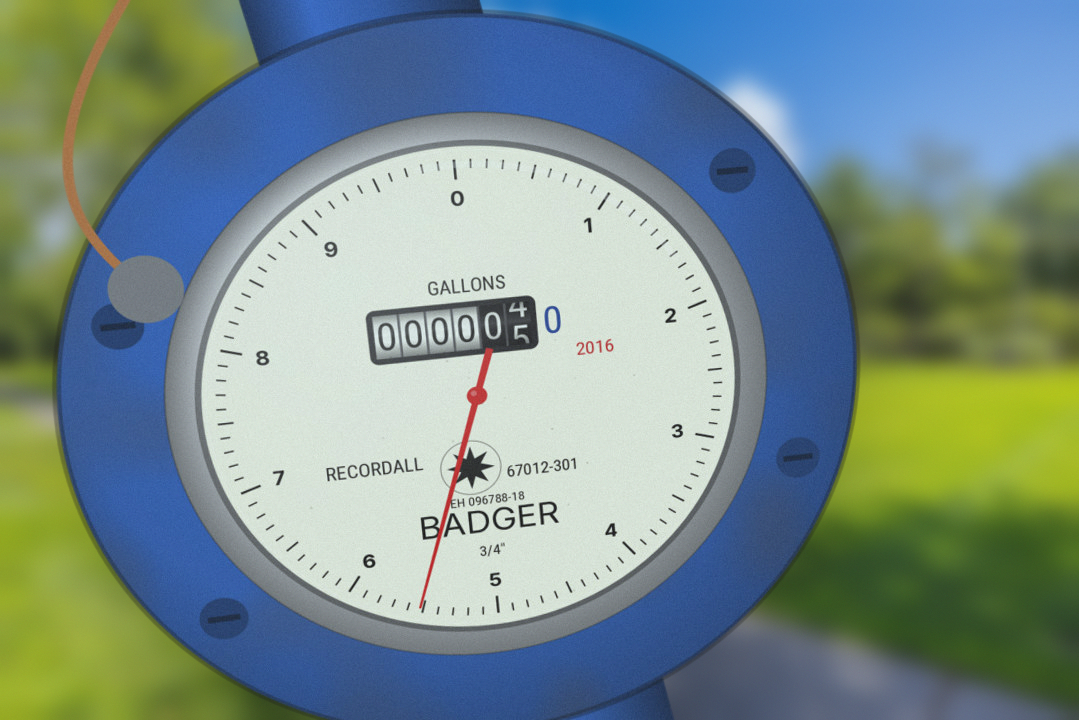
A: 45.5 gal
